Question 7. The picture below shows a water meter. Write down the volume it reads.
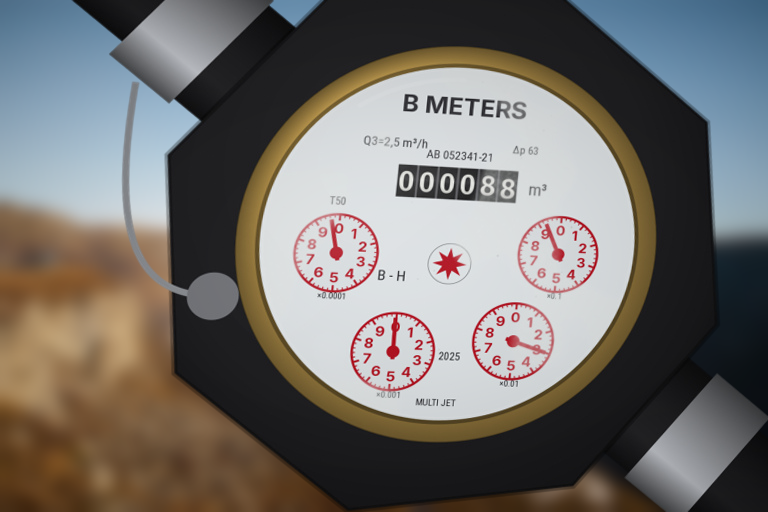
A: 87.9299 m³
